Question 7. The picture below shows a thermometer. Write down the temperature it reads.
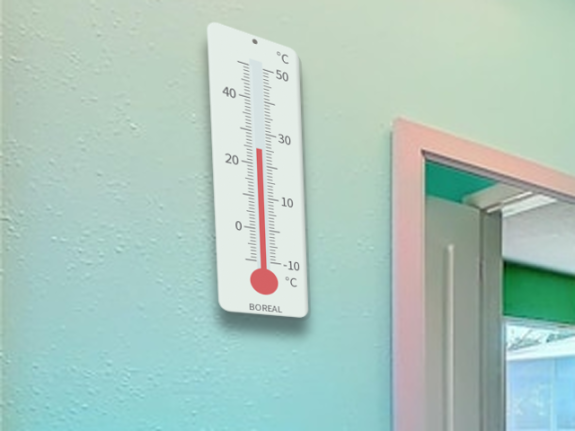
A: 25 °C
